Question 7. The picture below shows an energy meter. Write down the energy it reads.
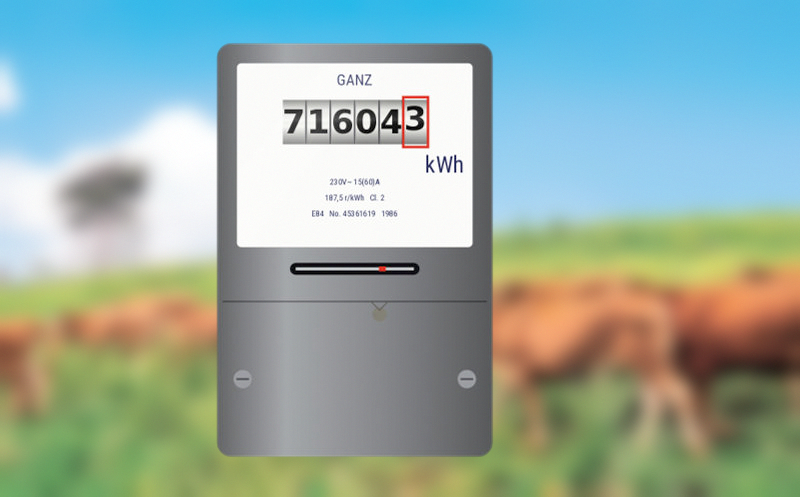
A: 71604.3 kWh
